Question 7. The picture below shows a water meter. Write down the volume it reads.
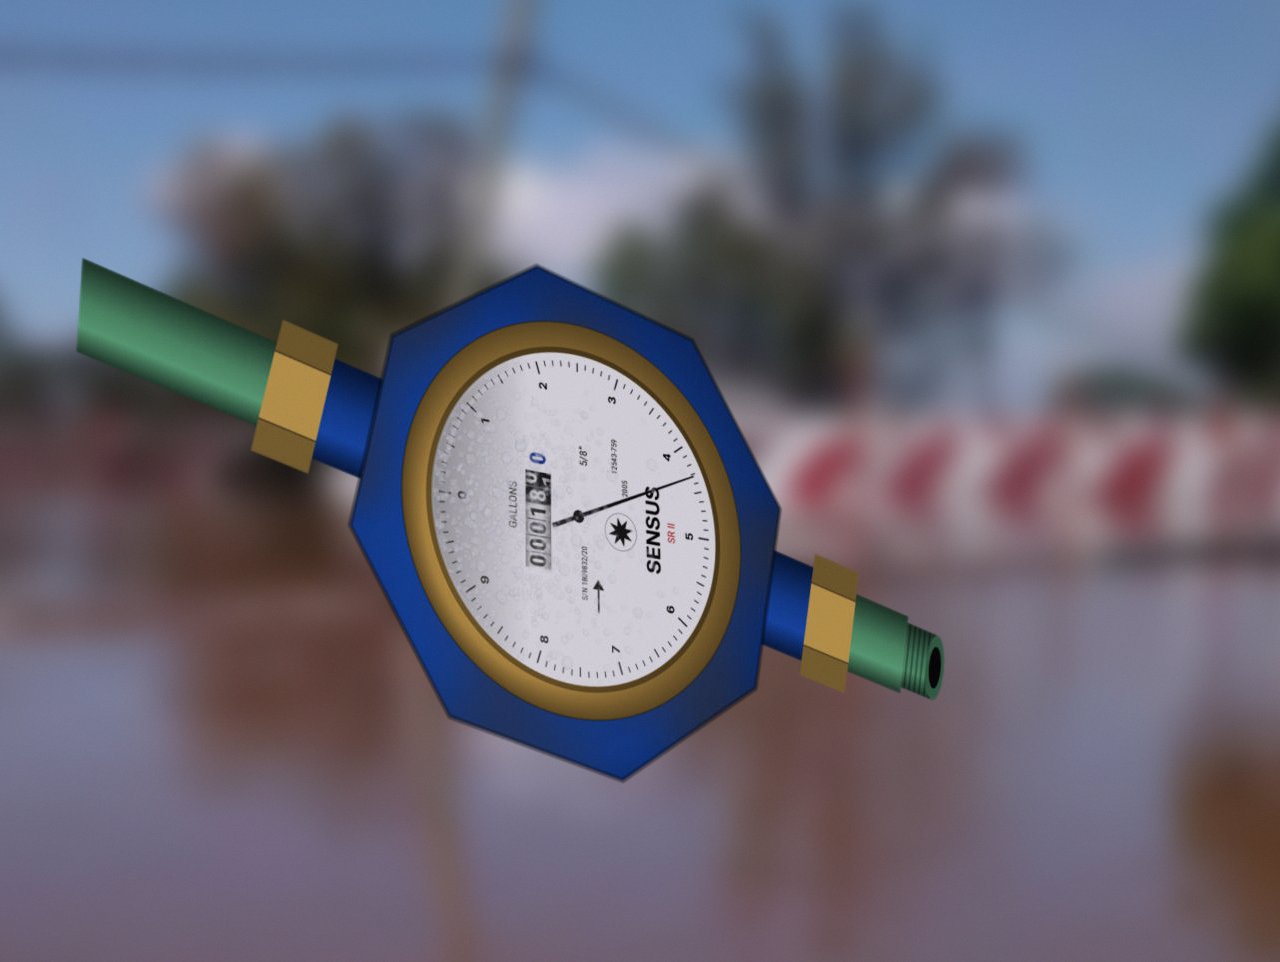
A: 1804.3 gal
